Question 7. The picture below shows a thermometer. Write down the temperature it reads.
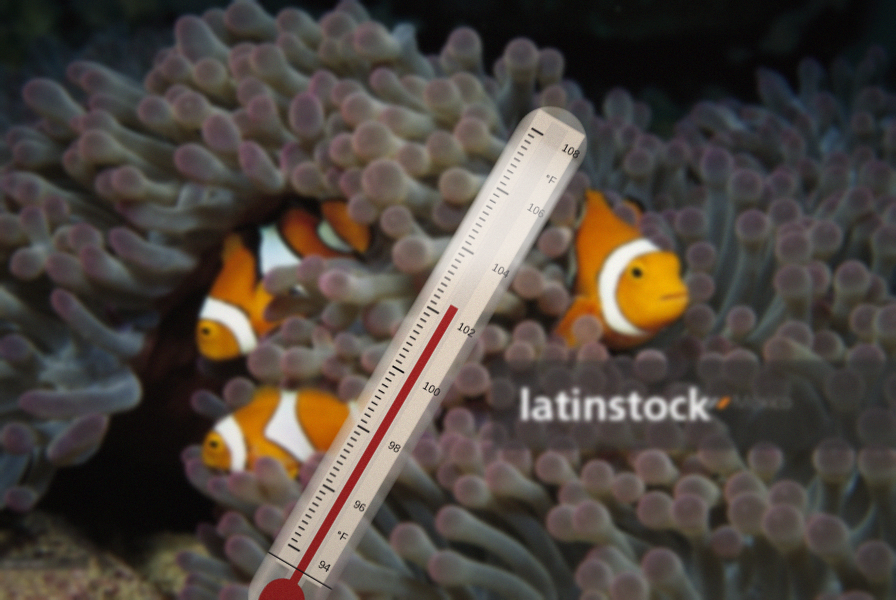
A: 102.4 °F
